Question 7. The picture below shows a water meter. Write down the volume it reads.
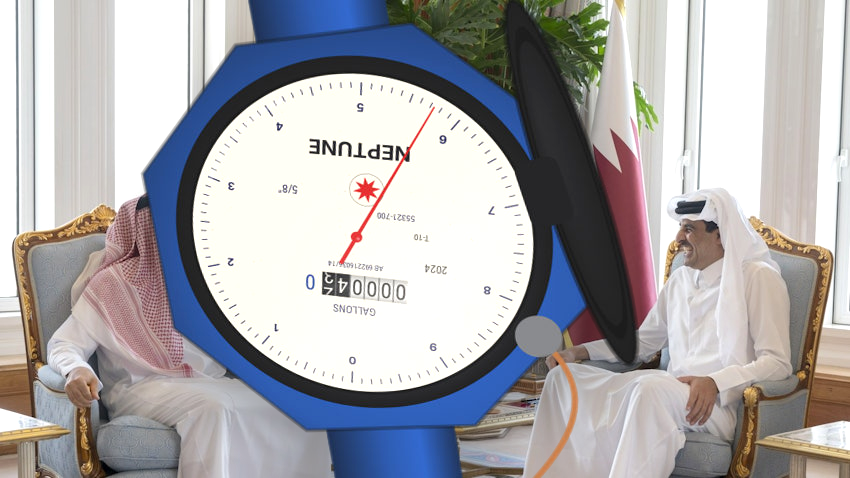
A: 425.7 gal
